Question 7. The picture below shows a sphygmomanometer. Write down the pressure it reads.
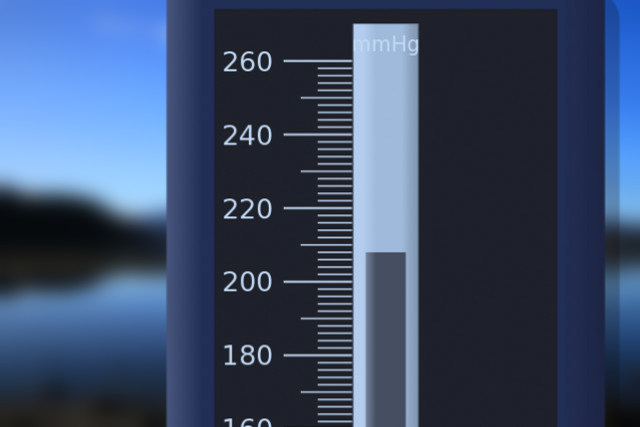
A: 208 mmHg
